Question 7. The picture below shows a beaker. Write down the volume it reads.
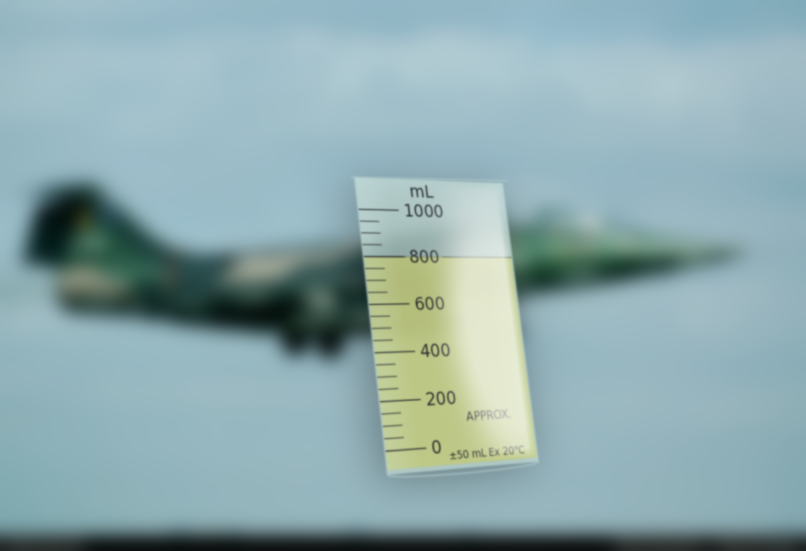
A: 800 mL
